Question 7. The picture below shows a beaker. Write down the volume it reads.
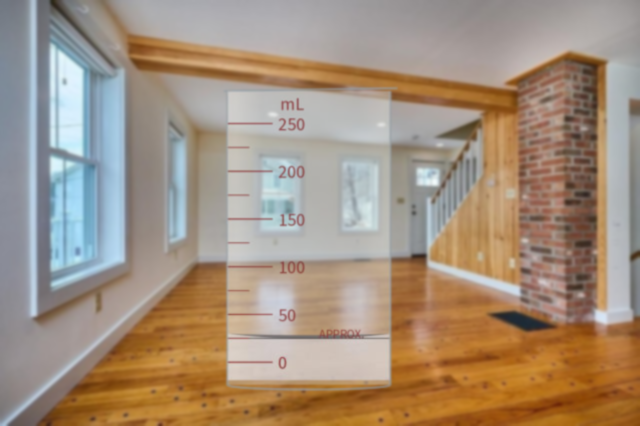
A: 25 mL
